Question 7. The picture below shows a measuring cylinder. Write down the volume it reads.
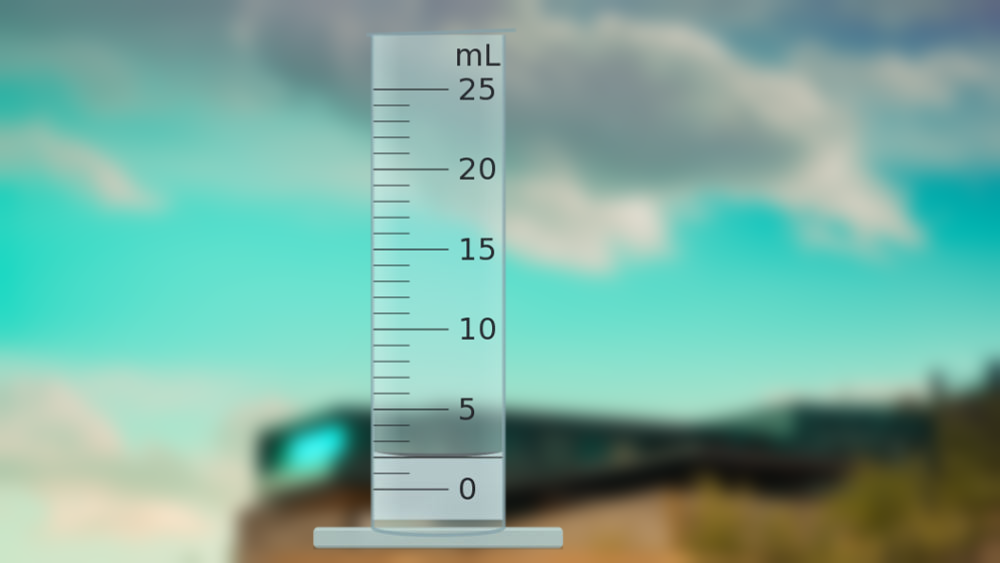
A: 2 mL
